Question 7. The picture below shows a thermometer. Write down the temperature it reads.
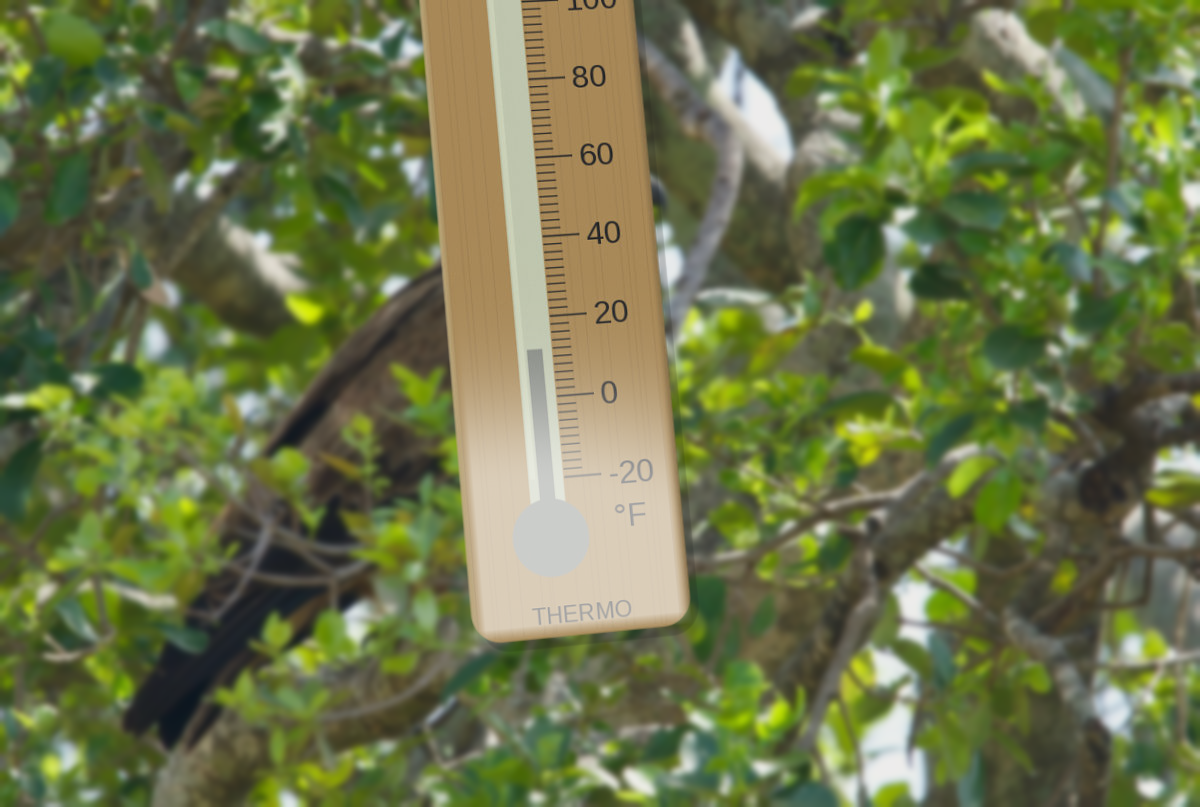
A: 12 °F
